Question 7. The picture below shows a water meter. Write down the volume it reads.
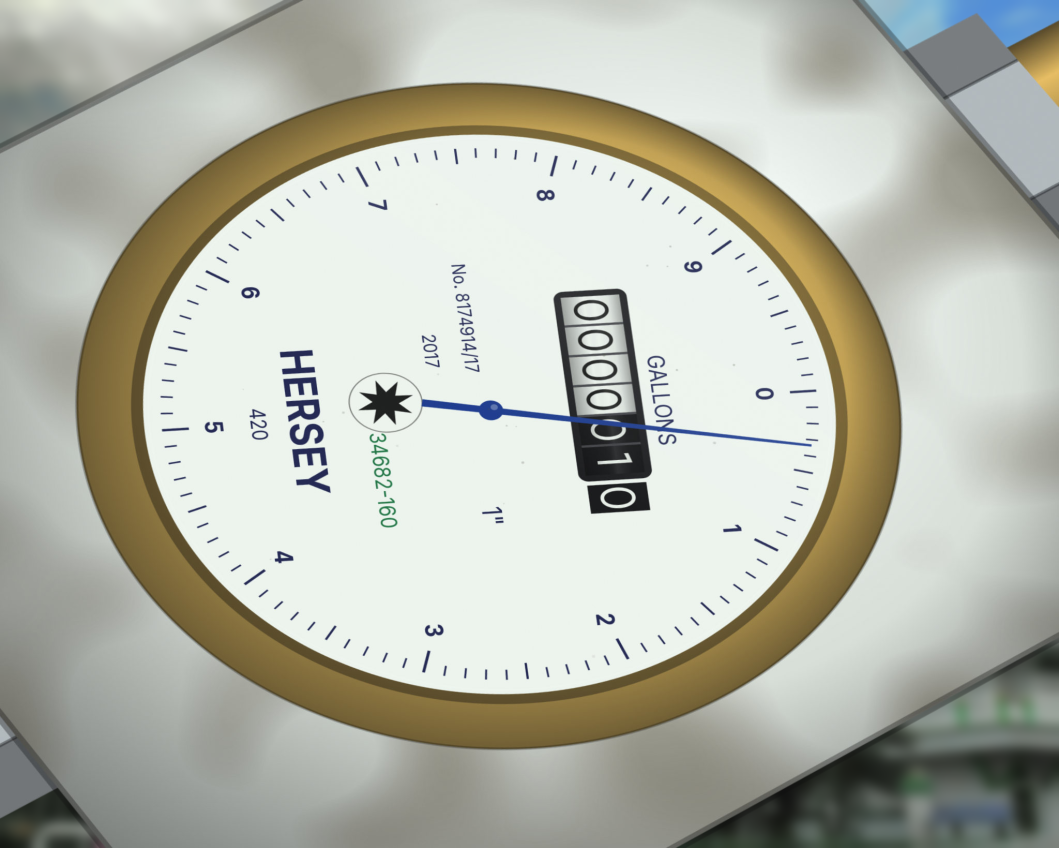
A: 10.3 gal
